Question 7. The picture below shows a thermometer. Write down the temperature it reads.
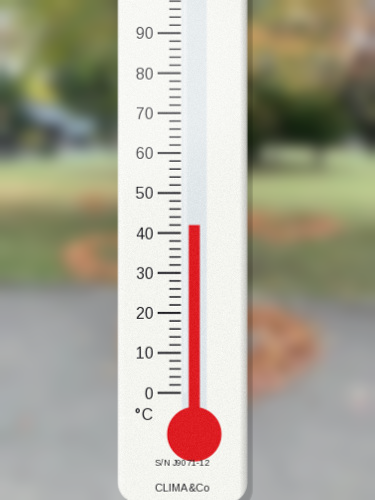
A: 42 °C
